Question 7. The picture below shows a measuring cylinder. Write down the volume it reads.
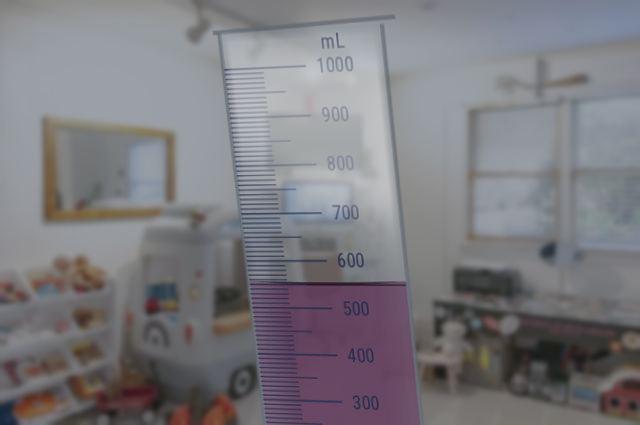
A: 550 mL
